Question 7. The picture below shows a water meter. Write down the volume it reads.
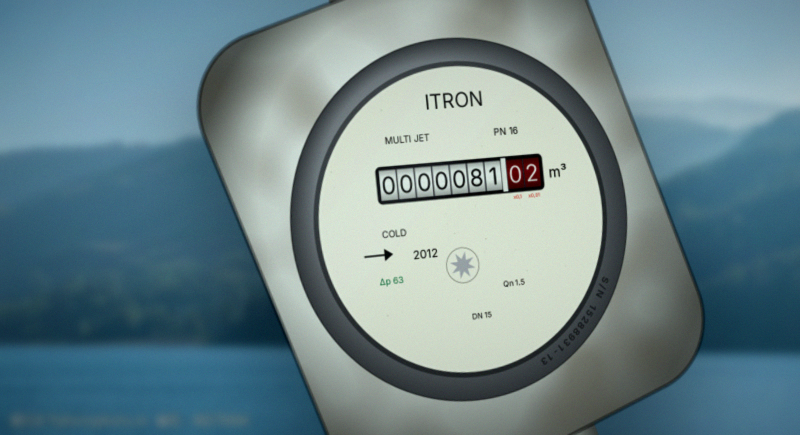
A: 81.02 m³
